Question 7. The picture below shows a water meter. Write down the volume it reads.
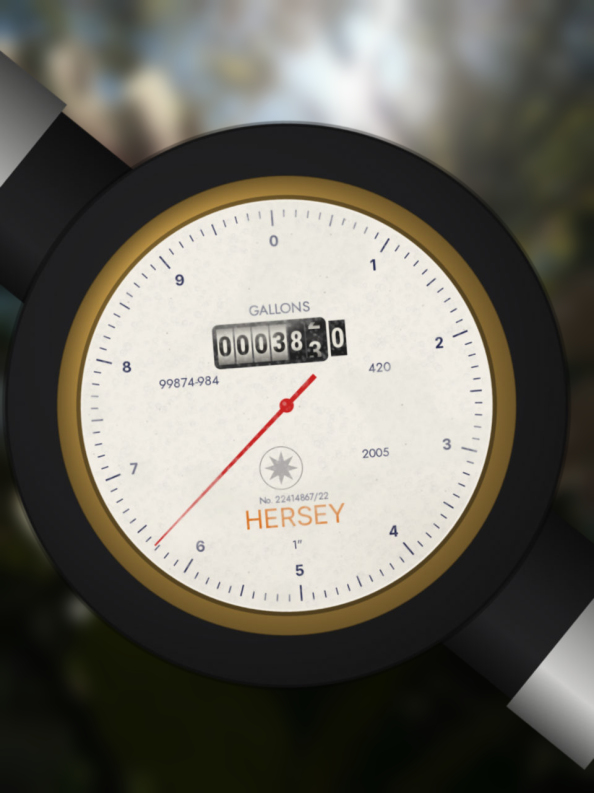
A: 3826.3 gal
